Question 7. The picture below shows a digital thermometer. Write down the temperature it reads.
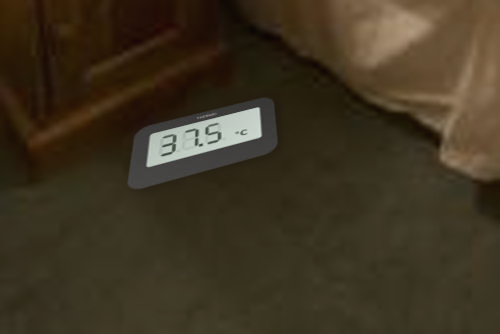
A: 37.5 °C
